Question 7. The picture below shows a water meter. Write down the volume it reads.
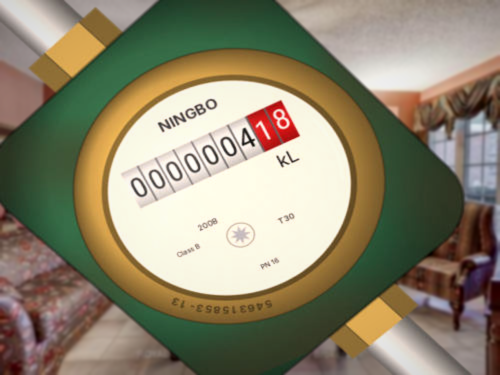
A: 4.18 kL
